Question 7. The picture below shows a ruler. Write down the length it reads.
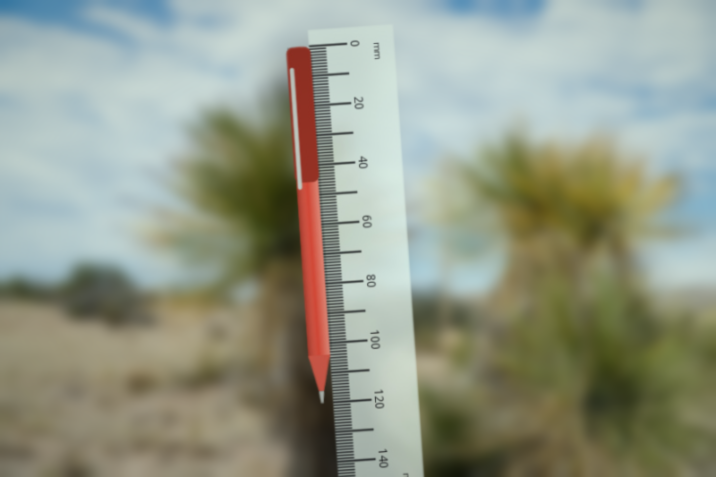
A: 120 mm
